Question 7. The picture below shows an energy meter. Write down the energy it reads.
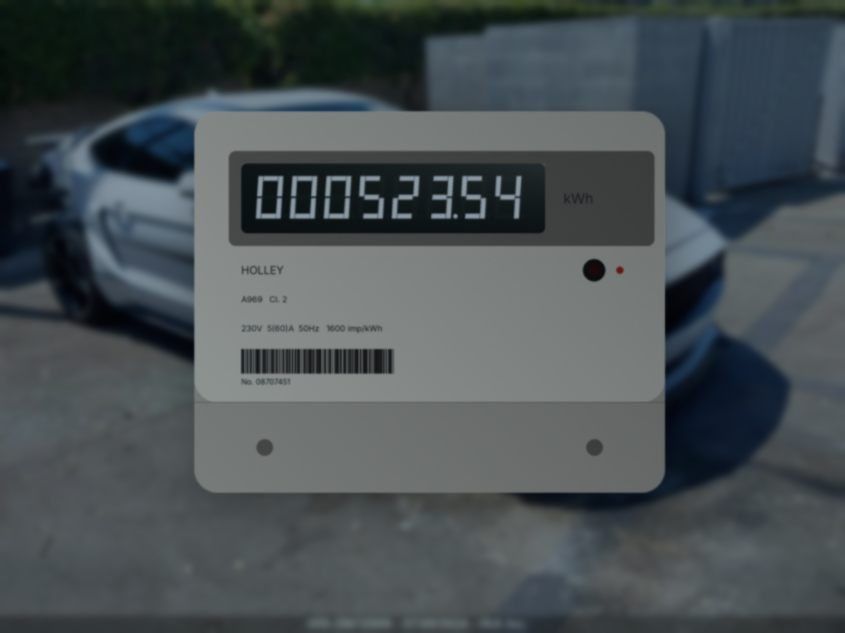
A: 523.54 kWh
